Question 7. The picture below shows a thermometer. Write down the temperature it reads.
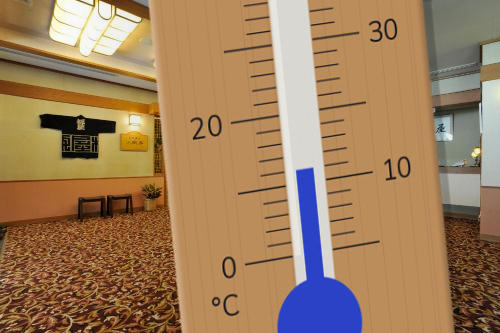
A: 12 °C
